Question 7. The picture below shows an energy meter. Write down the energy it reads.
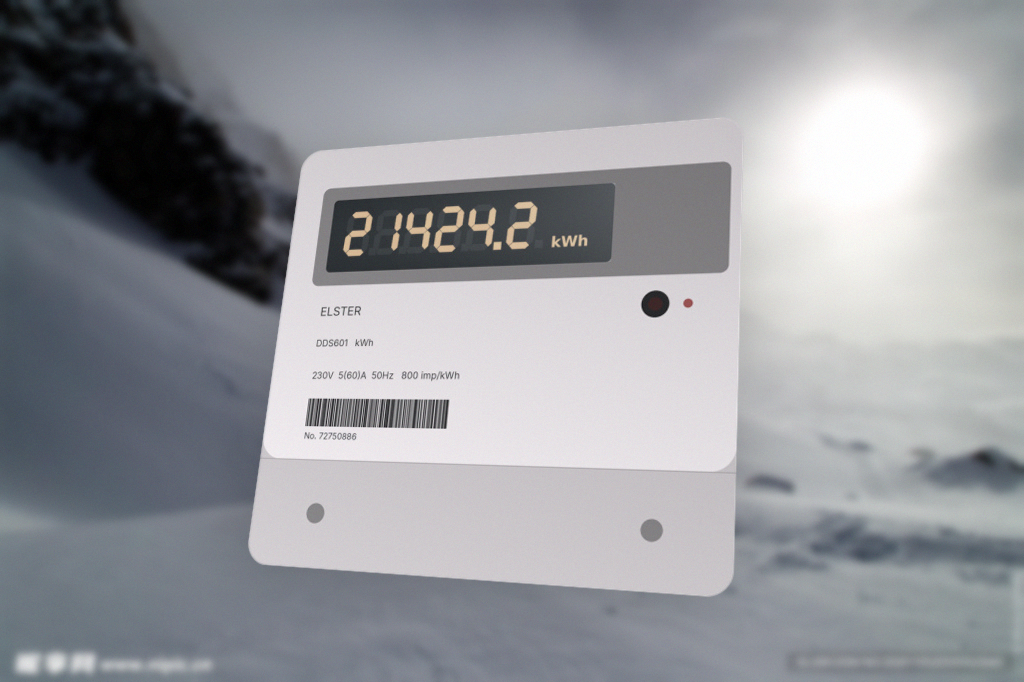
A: 21424.2 kWh
